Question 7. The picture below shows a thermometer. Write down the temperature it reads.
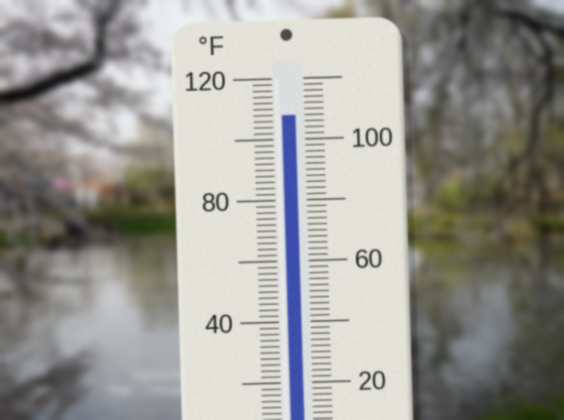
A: 108 °F
